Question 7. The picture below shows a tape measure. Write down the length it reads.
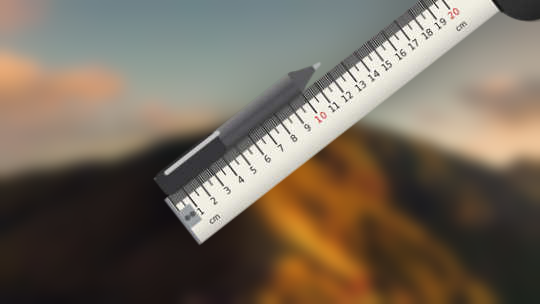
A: 12 cm
